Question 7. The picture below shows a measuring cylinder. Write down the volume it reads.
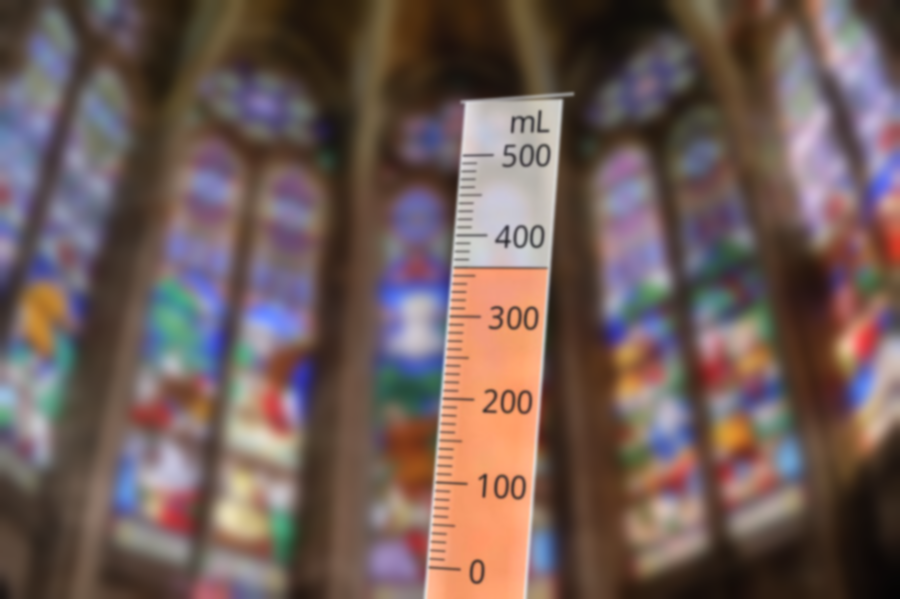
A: 360 mL
